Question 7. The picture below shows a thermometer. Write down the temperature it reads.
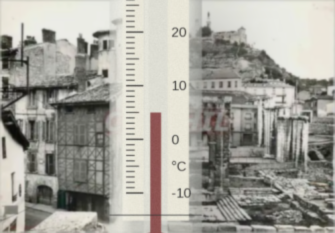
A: 5 °C
